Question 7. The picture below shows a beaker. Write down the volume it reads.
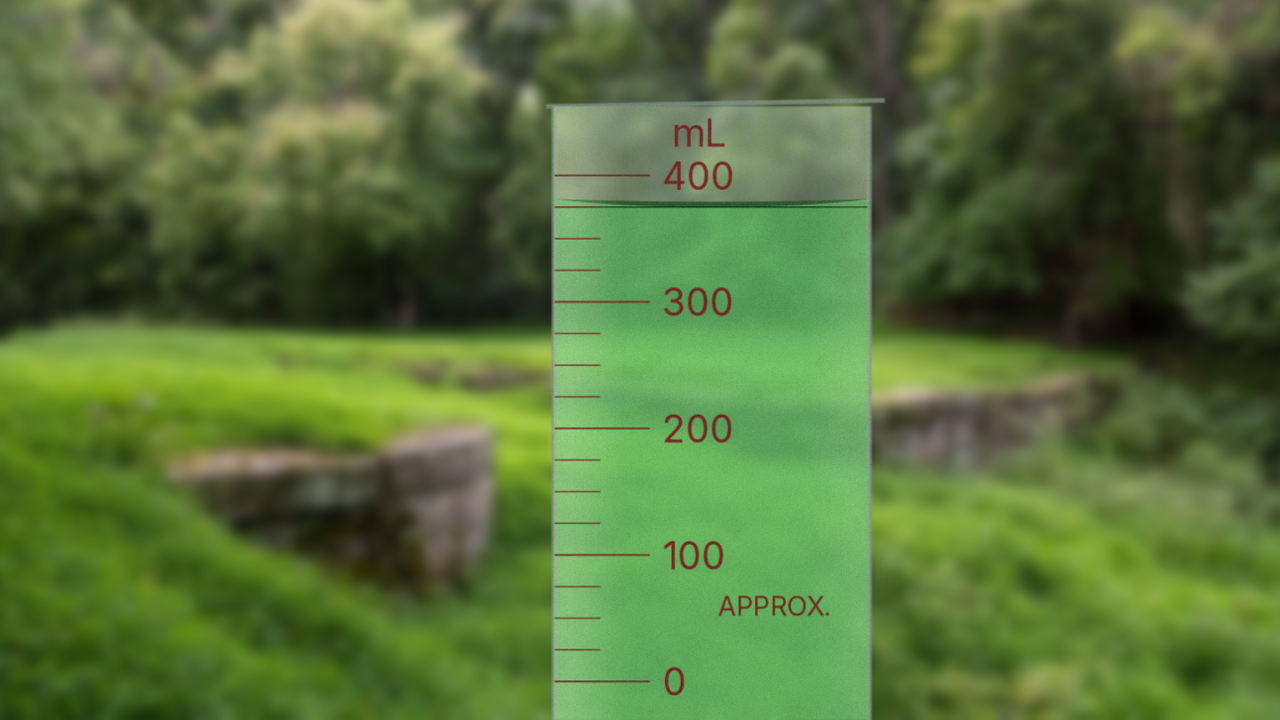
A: 375 mL
